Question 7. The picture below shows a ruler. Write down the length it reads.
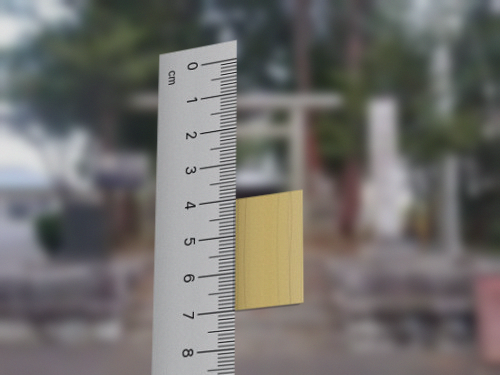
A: 3 cm
